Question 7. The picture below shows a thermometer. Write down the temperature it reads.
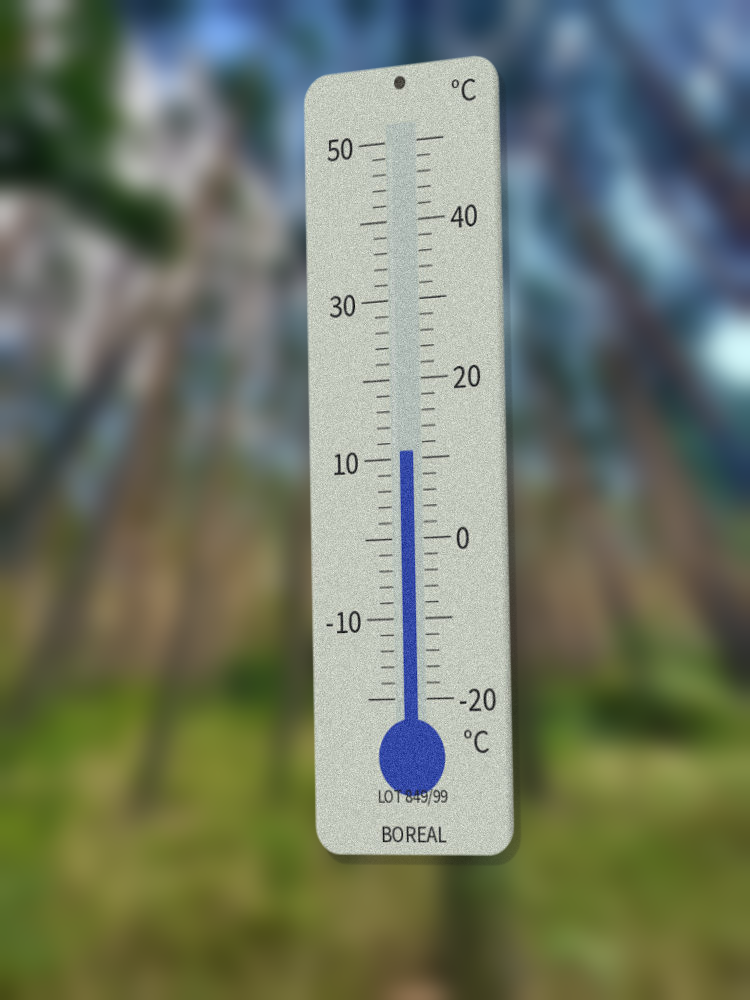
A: 11 °C
